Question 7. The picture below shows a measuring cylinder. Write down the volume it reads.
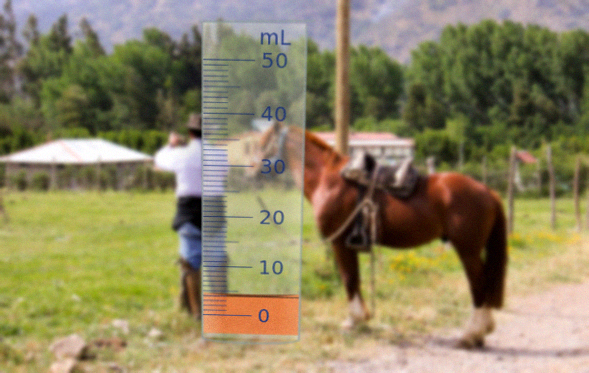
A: 4 mL
